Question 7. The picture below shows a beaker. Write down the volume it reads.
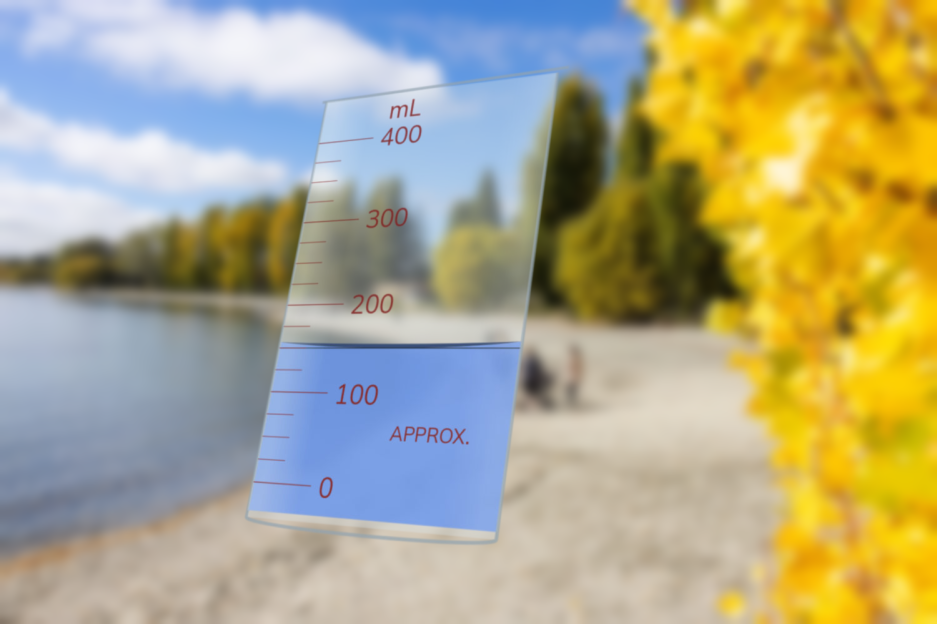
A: 150 mL
